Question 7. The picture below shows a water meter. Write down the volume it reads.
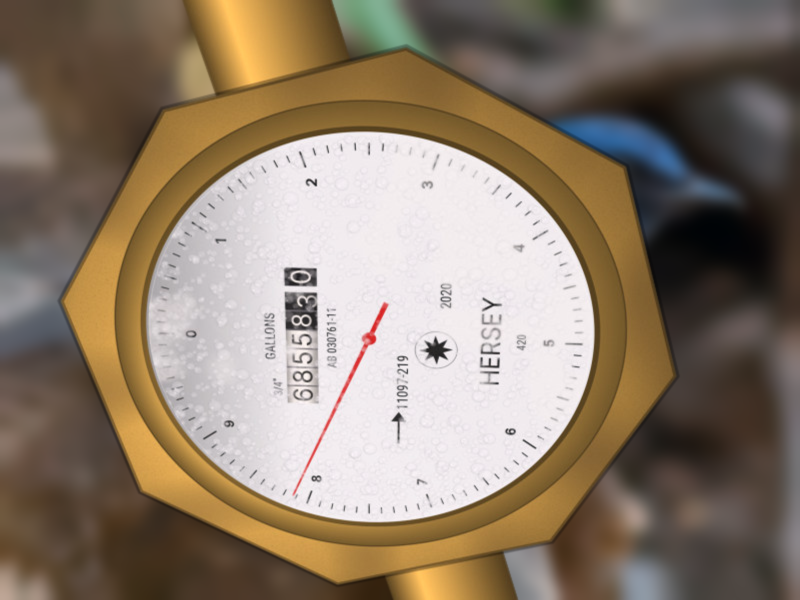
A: 6855828.1 gal
